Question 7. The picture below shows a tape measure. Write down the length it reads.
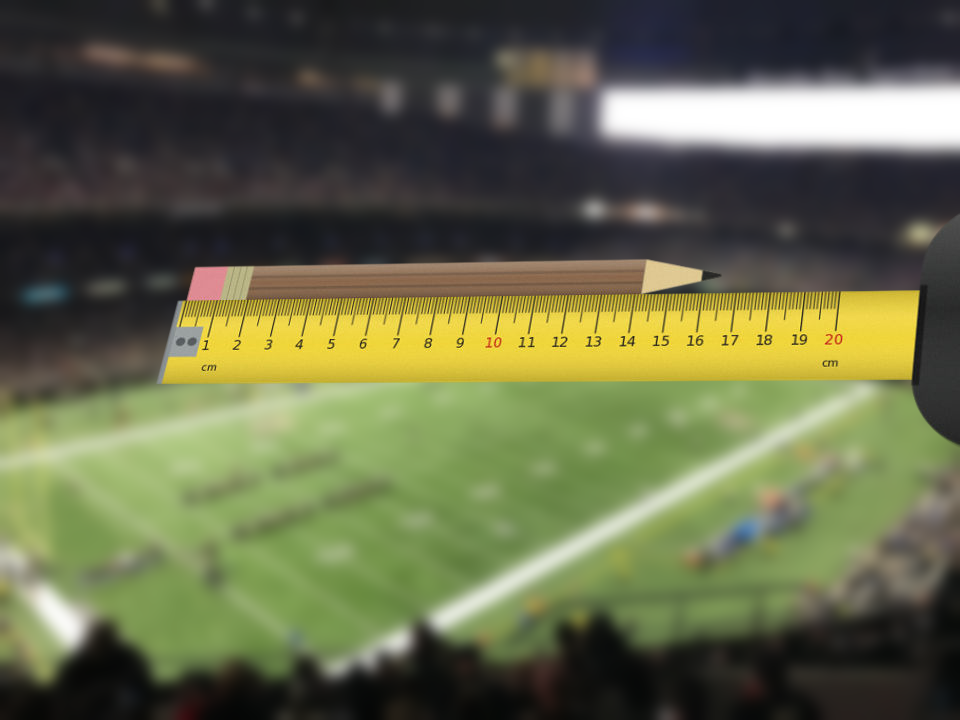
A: 16.5 cm
